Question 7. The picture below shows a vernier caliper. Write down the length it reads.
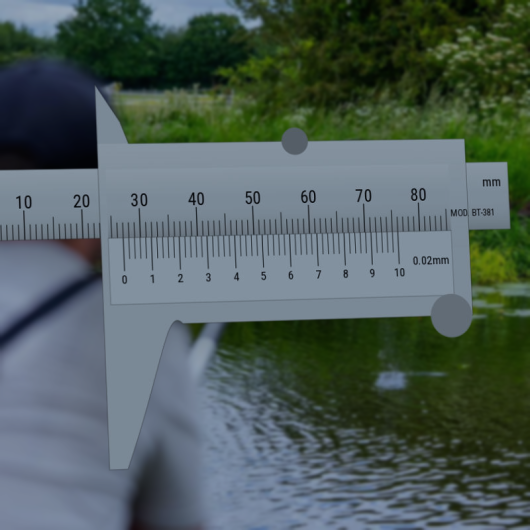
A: 27.0 mm
